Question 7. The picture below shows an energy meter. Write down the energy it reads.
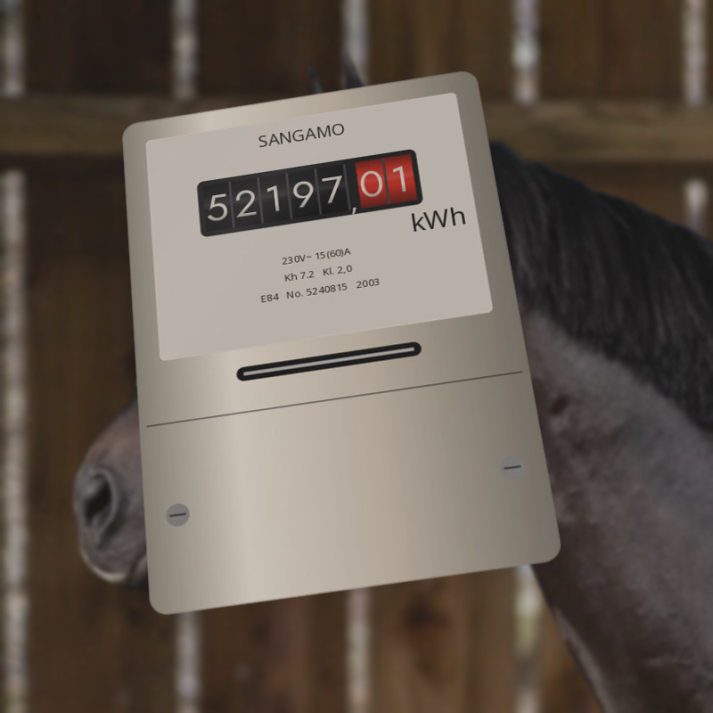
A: 52197.01 kWh
